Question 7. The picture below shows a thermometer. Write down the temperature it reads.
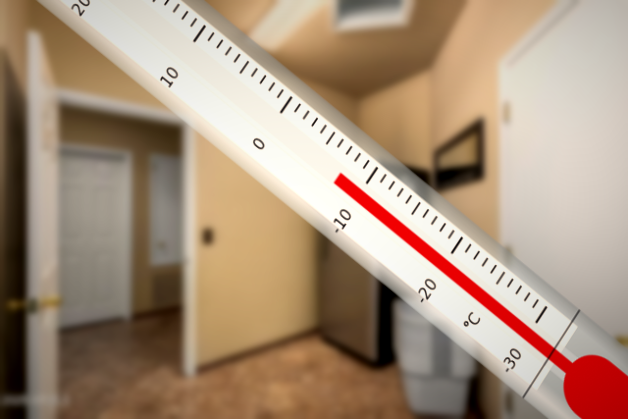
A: -7.5 °C
